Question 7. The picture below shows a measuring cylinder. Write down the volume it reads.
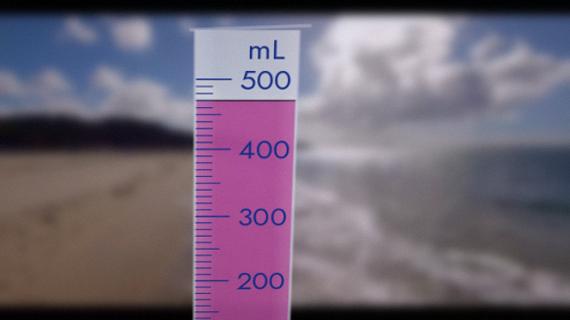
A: 470 mL
